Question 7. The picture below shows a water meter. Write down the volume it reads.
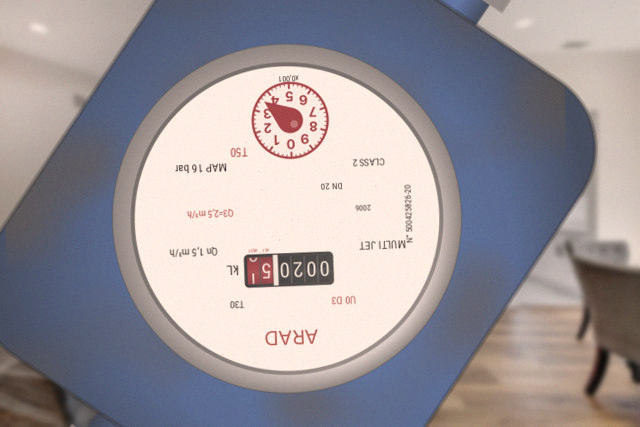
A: 20.513 kL
